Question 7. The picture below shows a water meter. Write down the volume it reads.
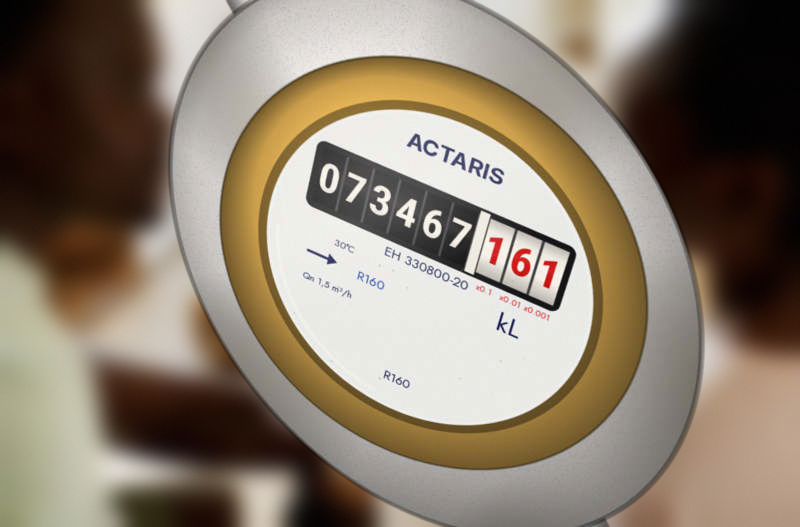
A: 73467.161 kL
